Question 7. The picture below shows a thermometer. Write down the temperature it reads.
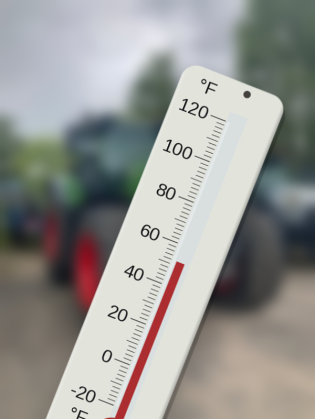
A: 52 °F
